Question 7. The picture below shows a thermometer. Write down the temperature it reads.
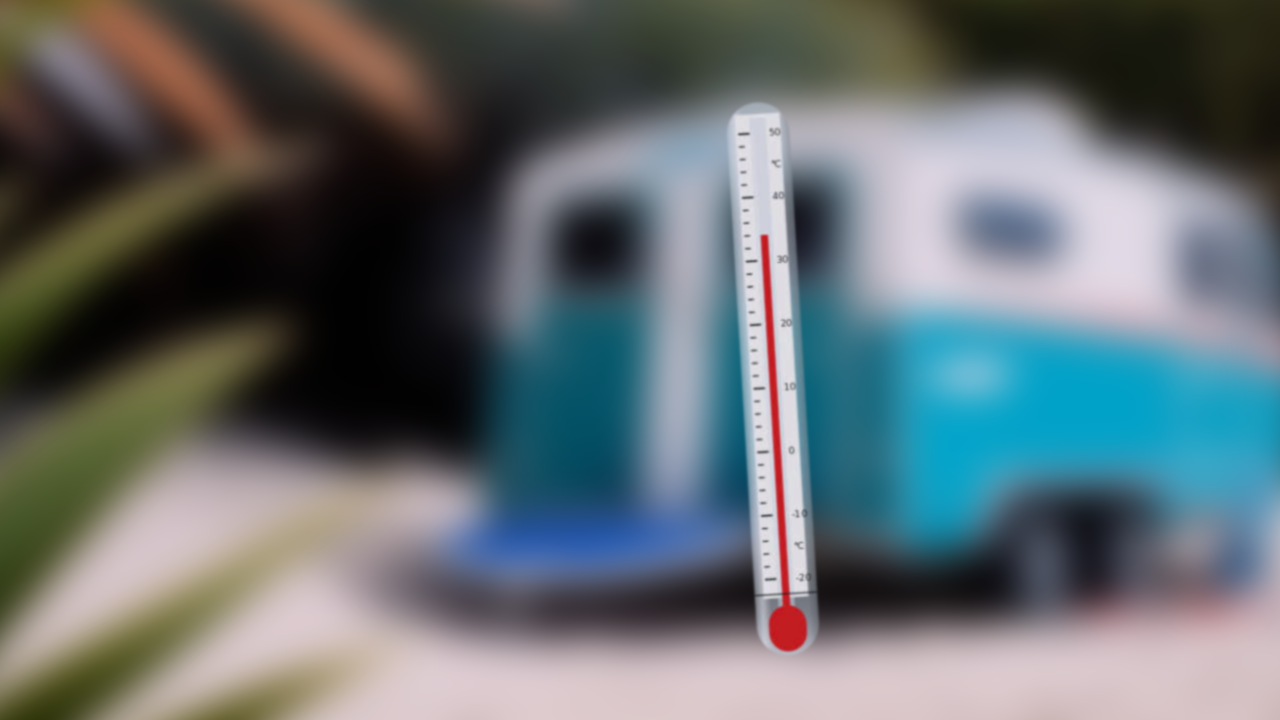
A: 34 °C
